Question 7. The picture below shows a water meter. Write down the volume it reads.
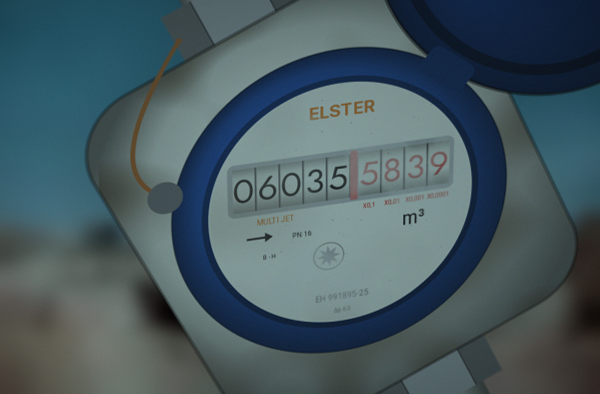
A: 6035.5839 m³
